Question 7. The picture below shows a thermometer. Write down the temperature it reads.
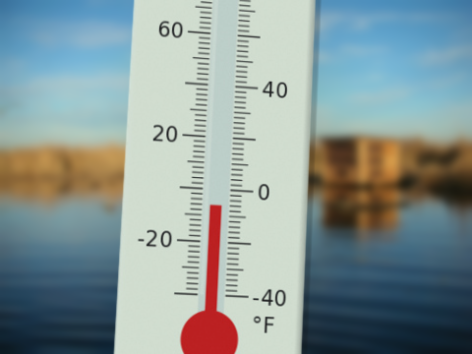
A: -6 °F
